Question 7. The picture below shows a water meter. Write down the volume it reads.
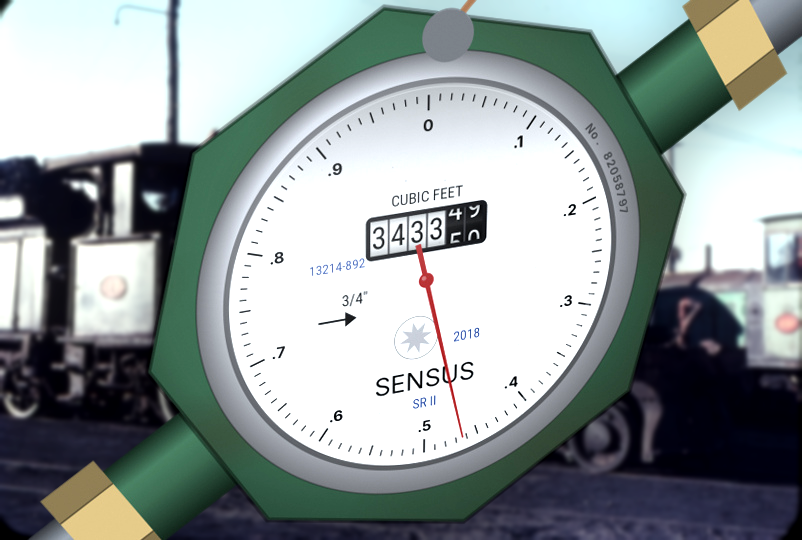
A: 343349.46 ft³
